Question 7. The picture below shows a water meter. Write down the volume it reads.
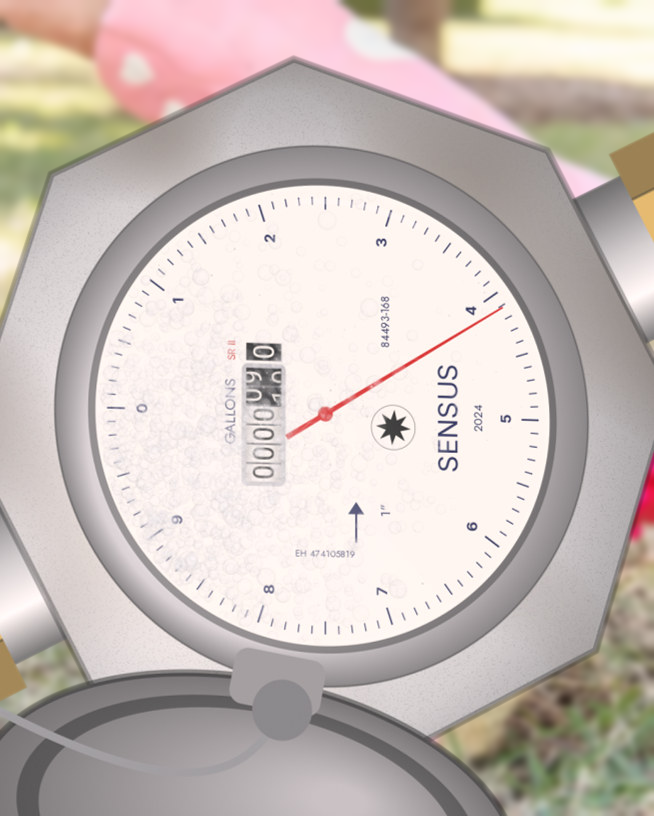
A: 94.1 gal
